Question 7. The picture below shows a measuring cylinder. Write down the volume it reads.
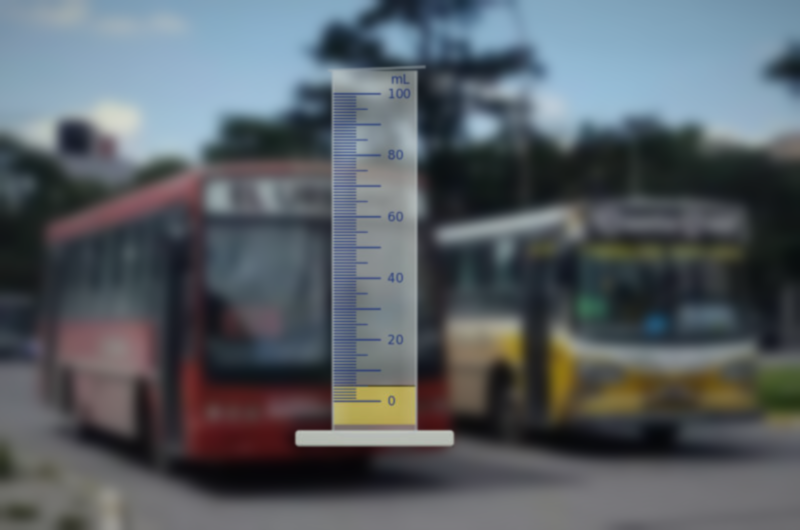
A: 5 mL
